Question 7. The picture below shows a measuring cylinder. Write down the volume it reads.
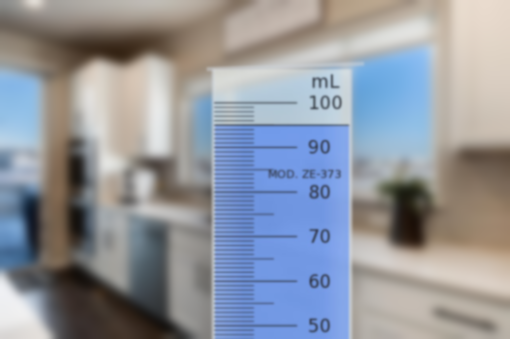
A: 95 mL
